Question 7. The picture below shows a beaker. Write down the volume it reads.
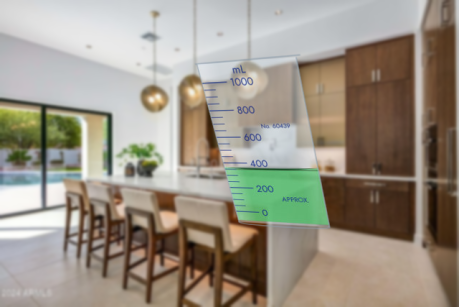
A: 350 mL
